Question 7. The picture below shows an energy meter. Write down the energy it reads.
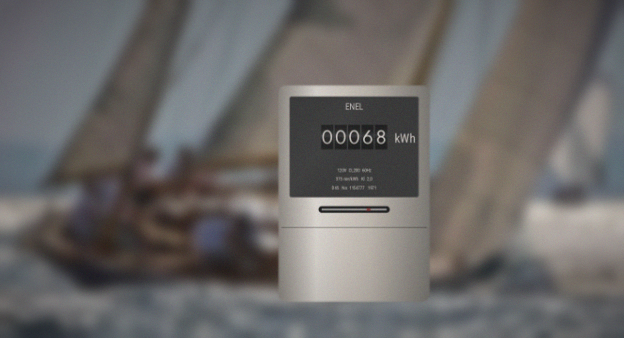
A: 68 kWh
